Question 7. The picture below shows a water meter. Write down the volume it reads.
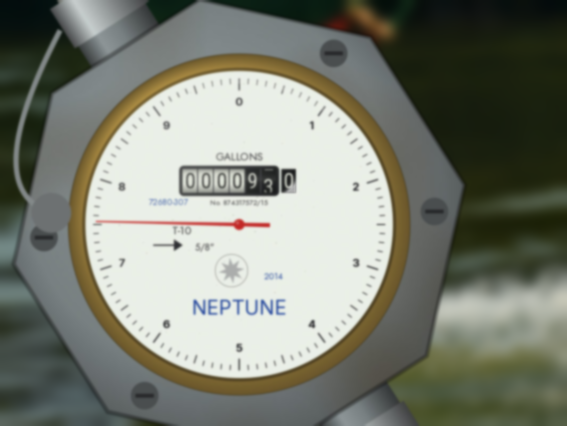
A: 927.5 gal
